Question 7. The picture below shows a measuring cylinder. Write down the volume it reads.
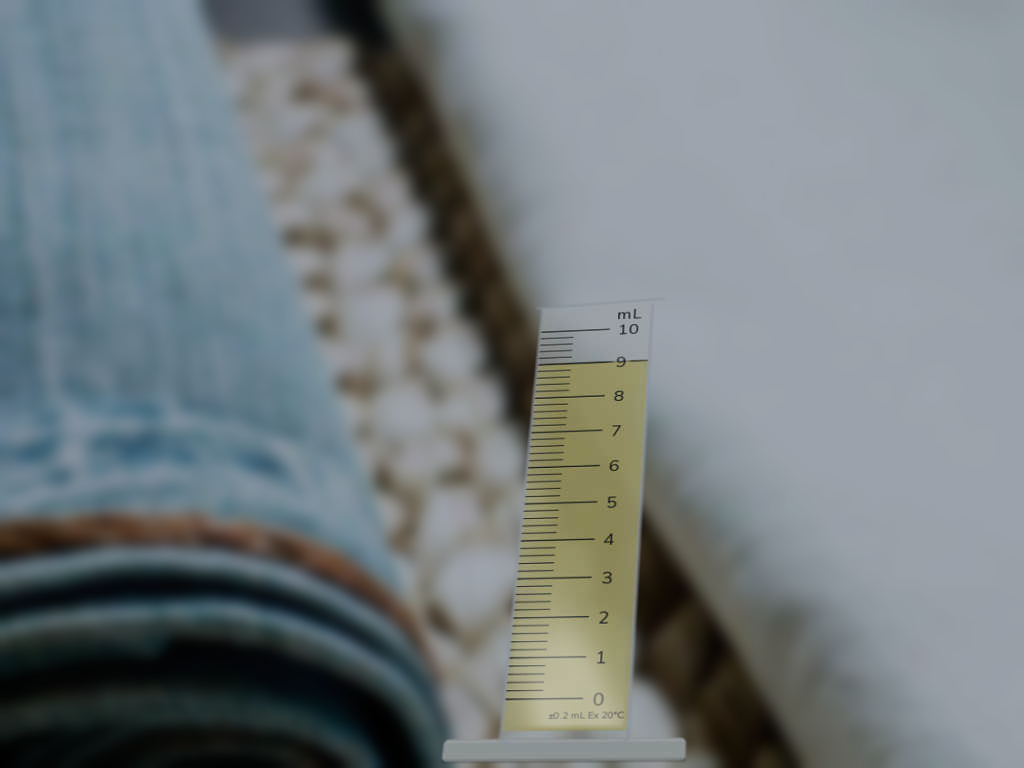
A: 9 mL
